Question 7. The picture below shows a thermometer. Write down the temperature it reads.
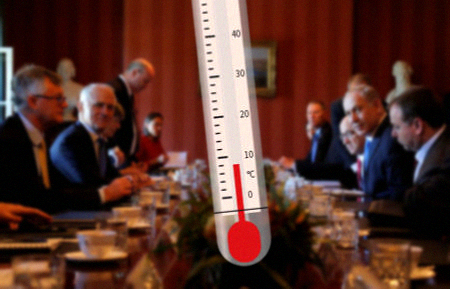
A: 8 °C
